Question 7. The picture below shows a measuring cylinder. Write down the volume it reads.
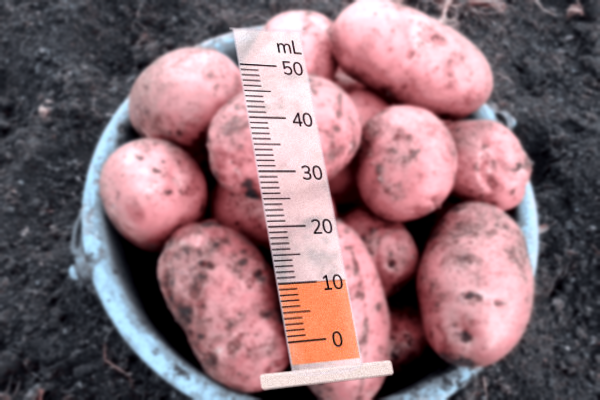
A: 10 mL
